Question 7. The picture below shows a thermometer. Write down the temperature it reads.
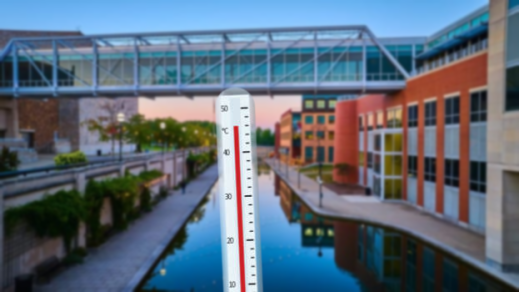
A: 46 °C
